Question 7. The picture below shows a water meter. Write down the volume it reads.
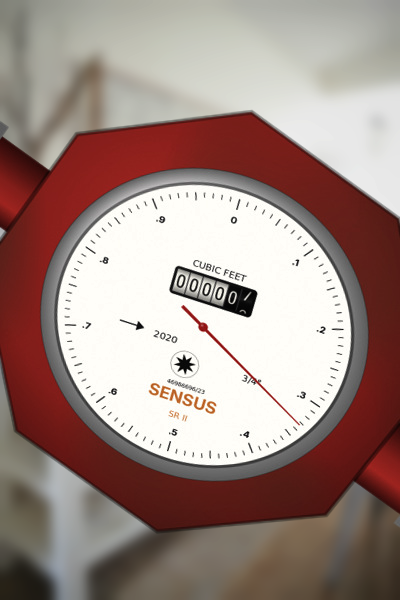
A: 7.33 ft³
